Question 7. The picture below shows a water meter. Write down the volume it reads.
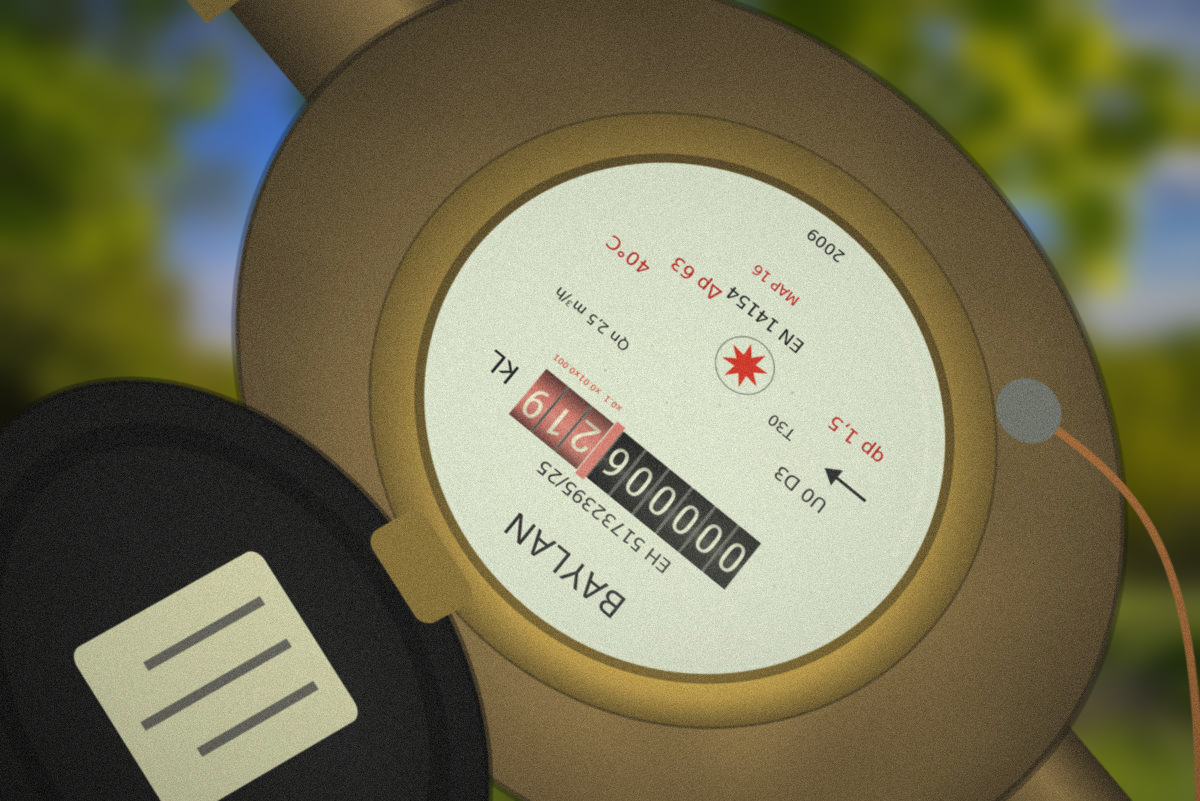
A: 6.219 kL
